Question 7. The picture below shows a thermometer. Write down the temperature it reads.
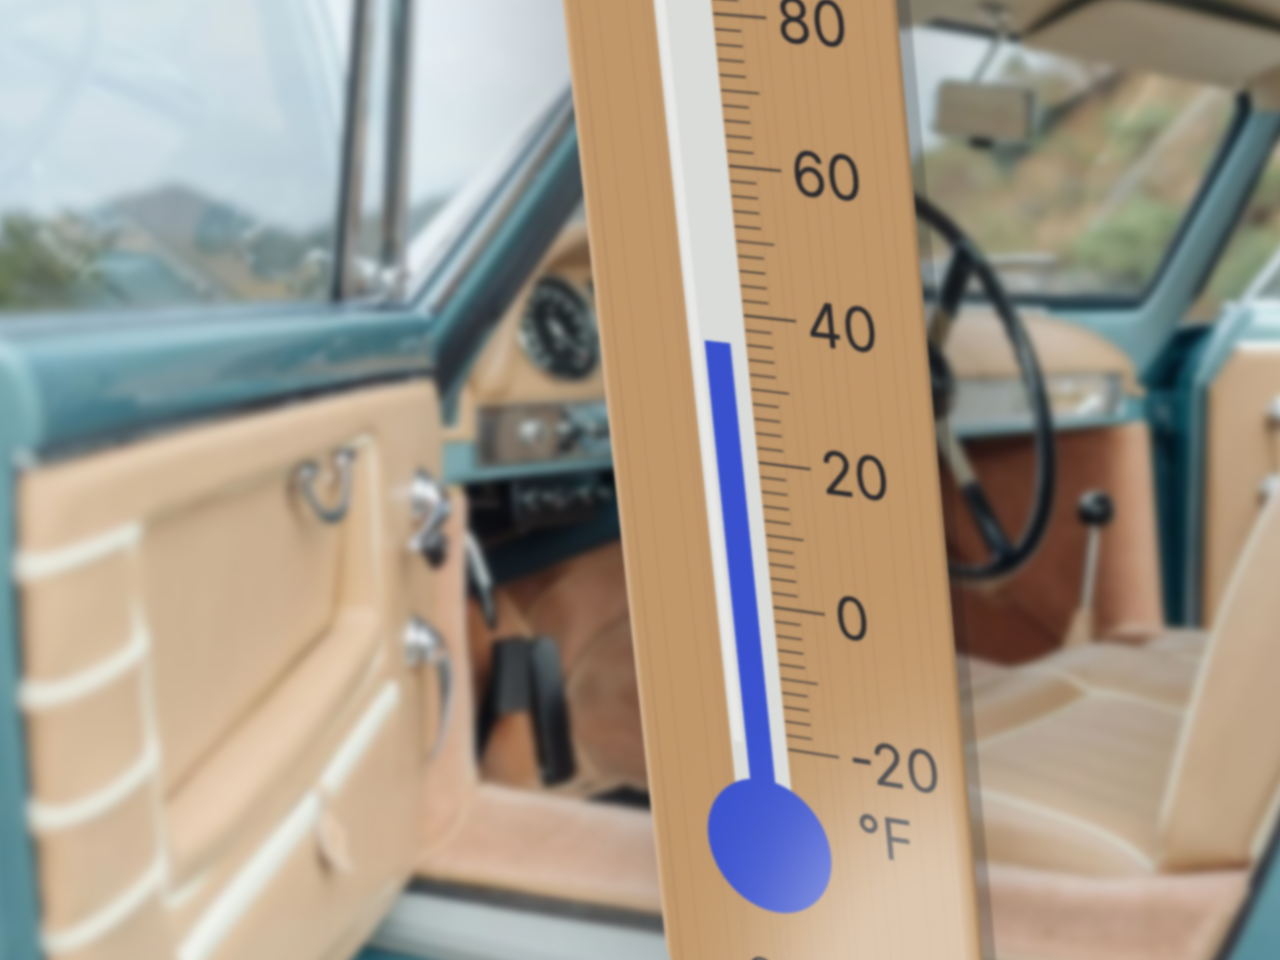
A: 36 °F
